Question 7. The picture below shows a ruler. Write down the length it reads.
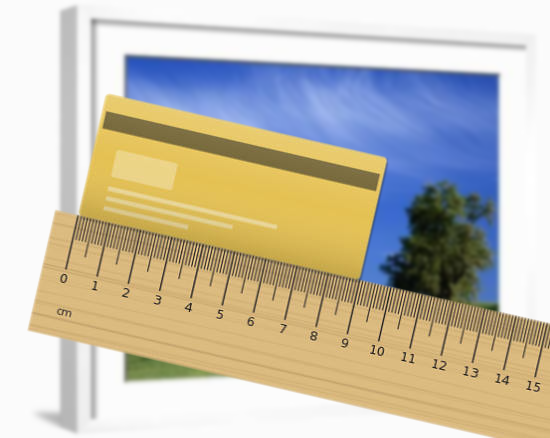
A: 9 cm
